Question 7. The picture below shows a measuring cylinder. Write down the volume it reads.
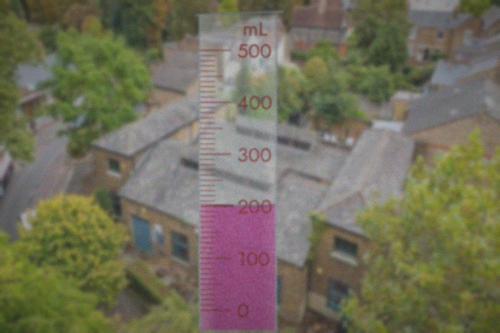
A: 200 mL
